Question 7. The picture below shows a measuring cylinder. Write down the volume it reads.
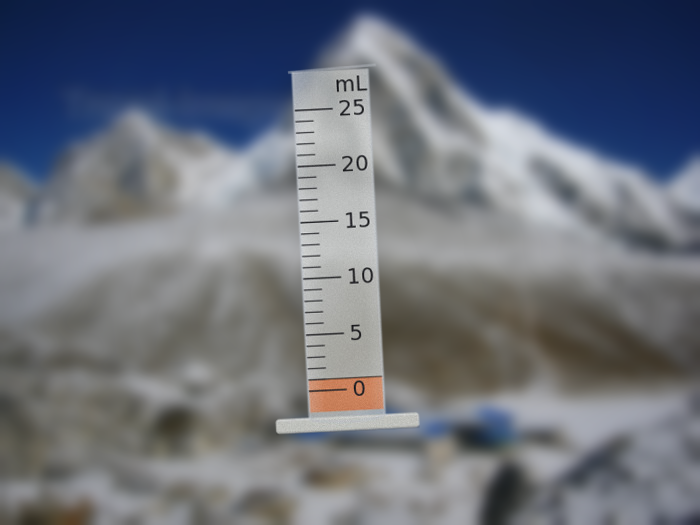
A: 1 mL
